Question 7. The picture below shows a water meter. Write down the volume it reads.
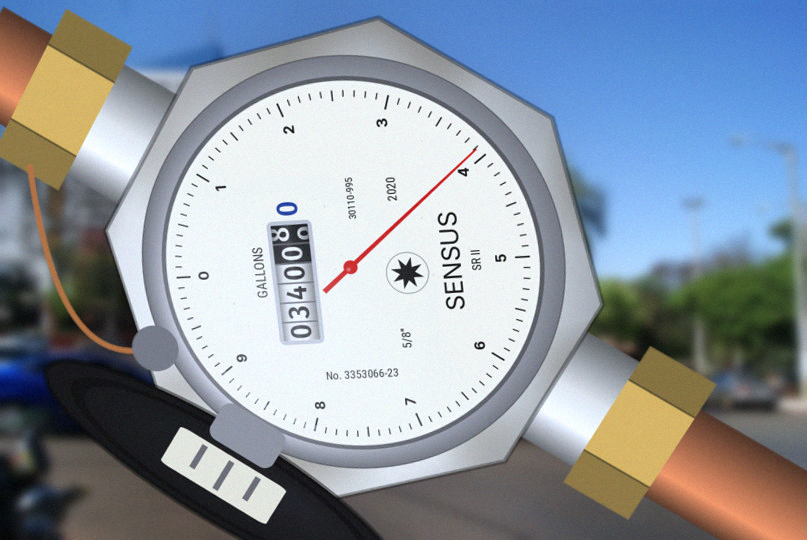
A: 340083.9 gal
